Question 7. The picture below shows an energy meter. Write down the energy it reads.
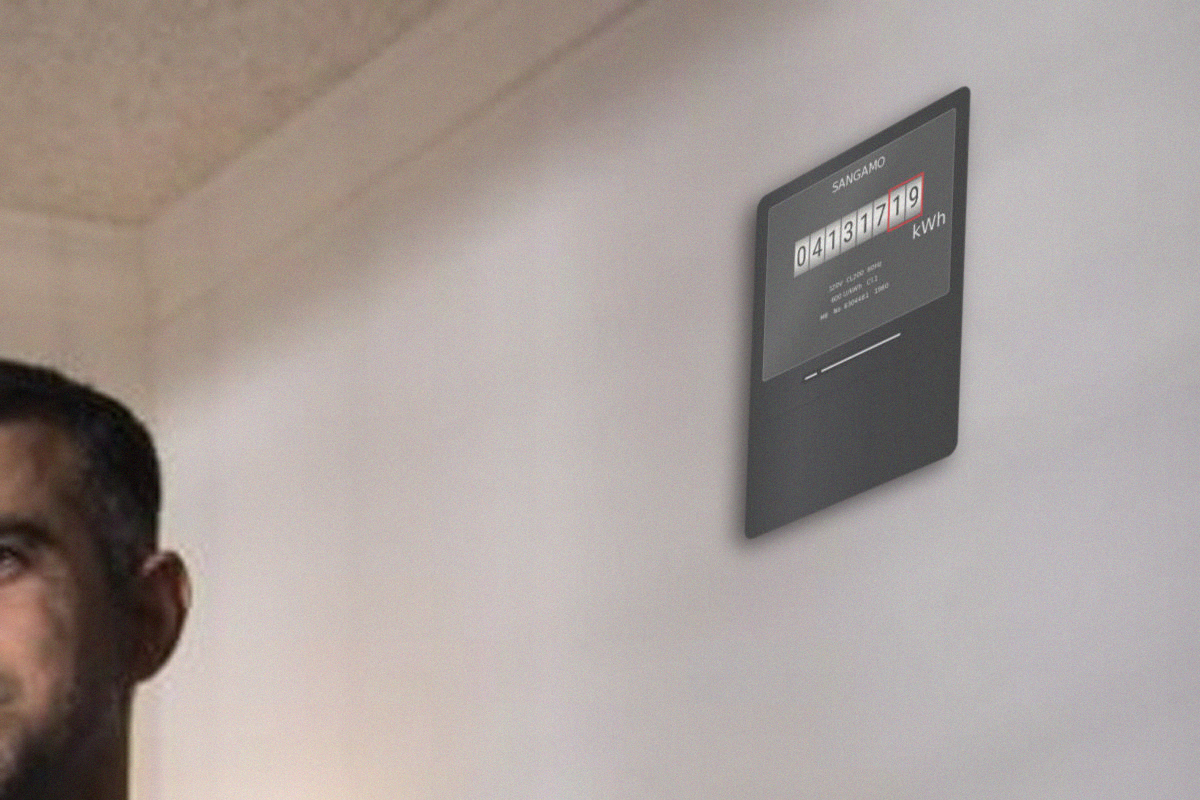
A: 41317.19 kWh
